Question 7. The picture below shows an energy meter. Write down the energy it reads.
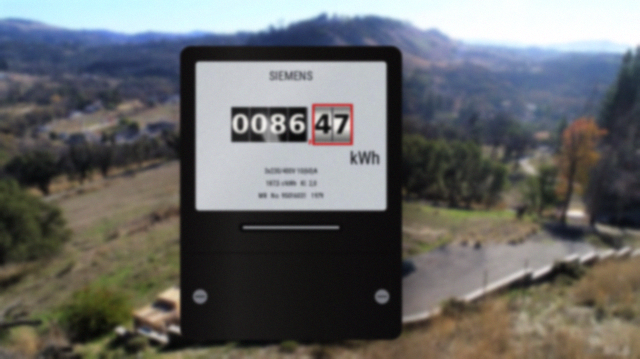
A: 86.47 kWh
